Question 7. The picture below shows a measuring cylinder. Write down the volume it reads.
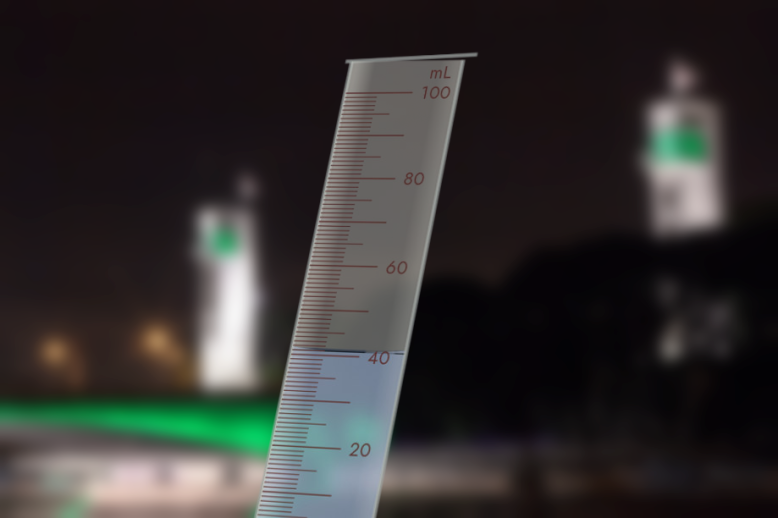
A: 41 mL
